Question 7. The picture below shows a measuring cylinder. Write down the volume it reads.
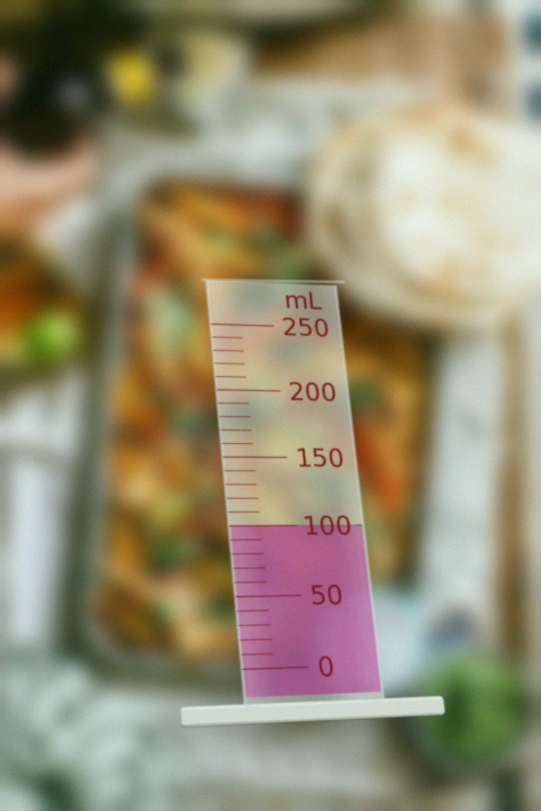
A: 100 mL
